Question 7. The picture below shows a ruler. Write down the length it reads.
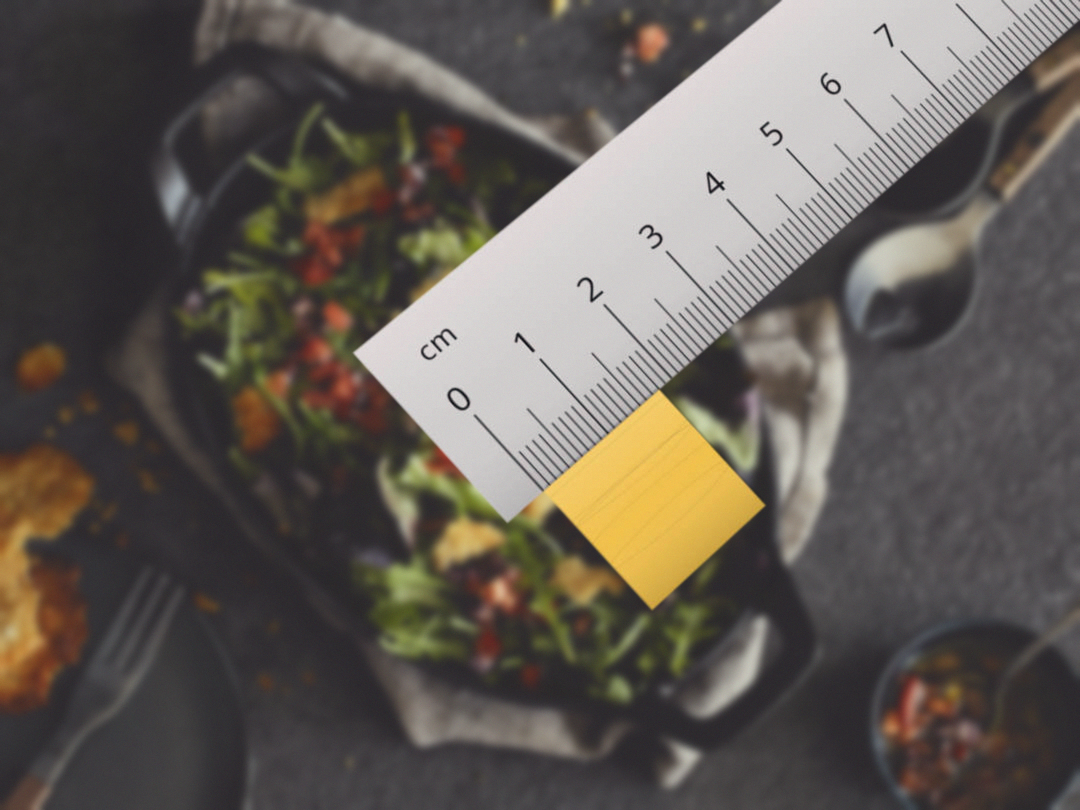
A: 1.8 cm
